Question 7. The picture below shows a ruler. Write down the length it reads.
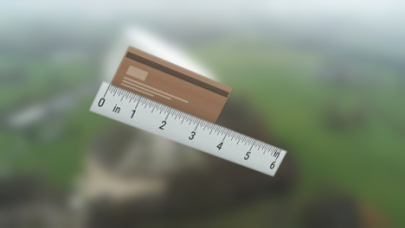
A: 3.5 in
